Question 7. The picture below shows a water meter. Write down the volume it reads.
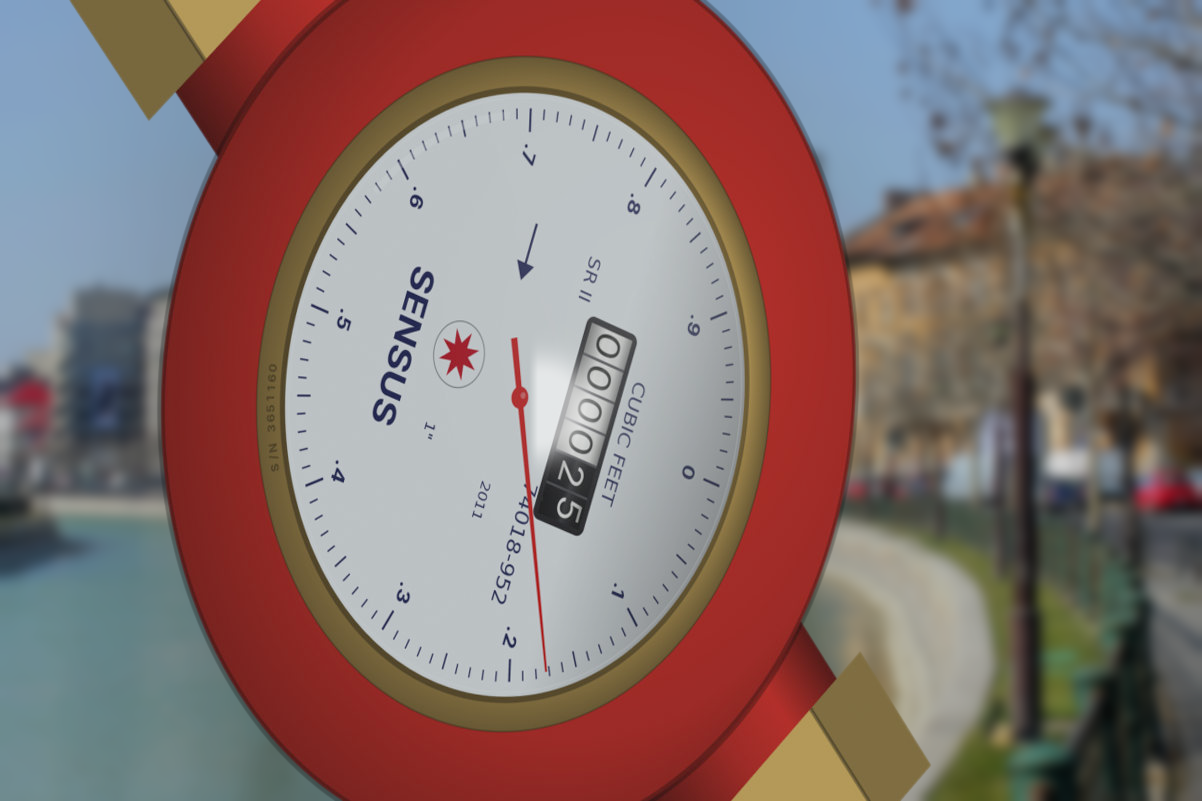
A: 25.17 ft³
